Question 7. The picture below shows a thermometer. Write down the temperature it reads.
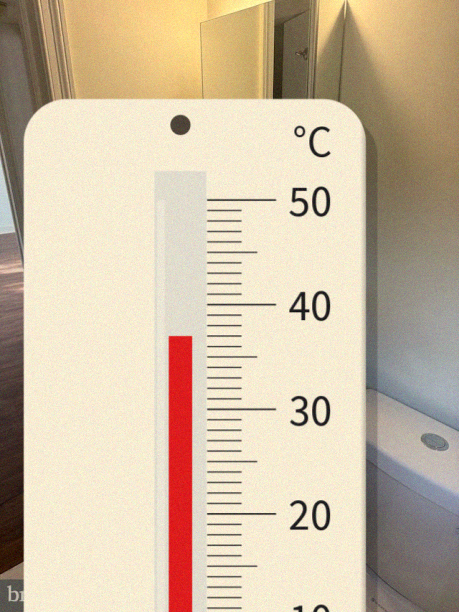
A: 37 °C
